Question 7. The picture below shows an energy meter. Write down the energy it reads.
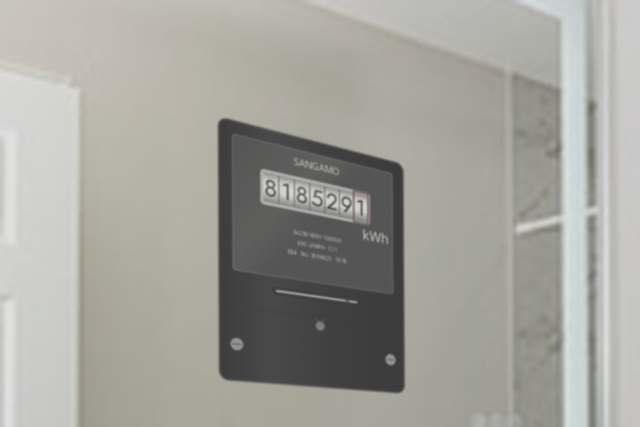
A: 818529.1 kWh
